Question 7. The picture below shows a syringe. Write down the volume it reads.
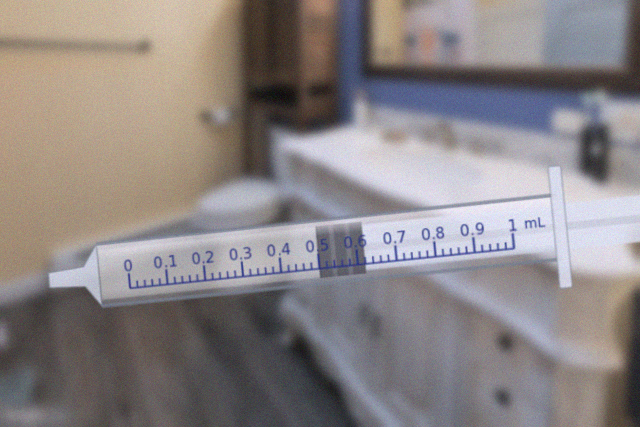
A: 0.5 mL
